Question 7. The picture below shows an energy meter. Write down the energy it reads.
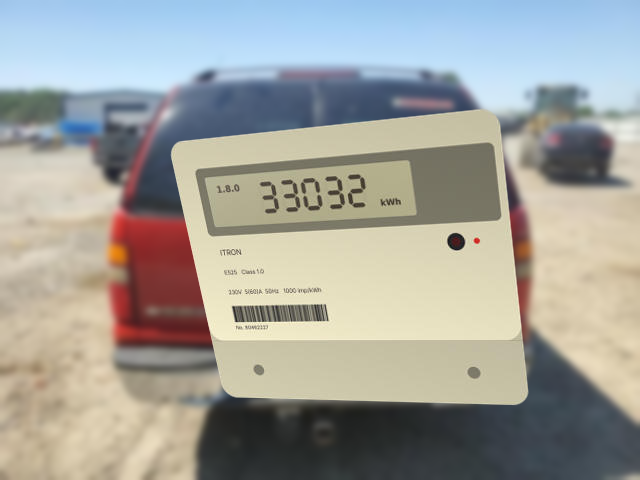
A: 33032 kWh
